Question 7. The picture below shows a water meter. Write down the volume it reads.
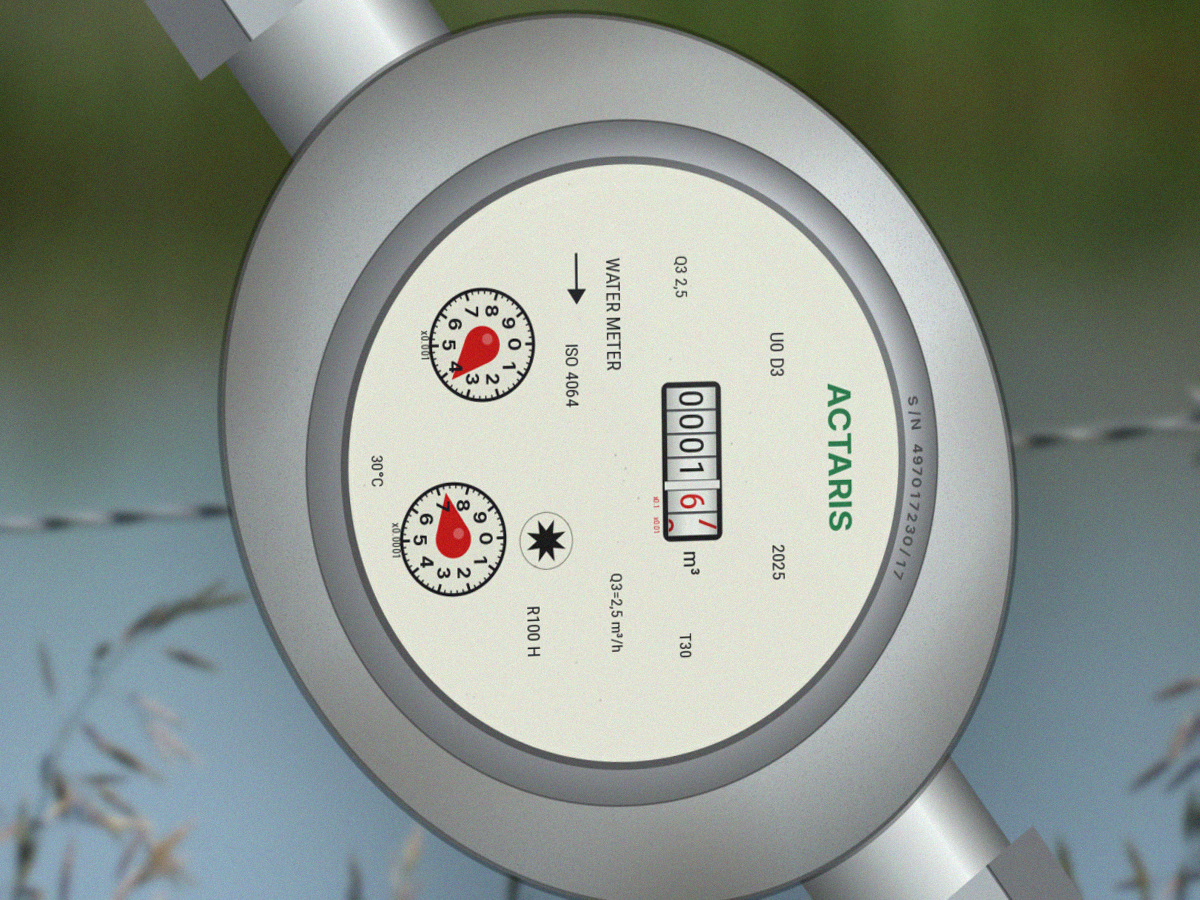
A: 1.6737 m³
